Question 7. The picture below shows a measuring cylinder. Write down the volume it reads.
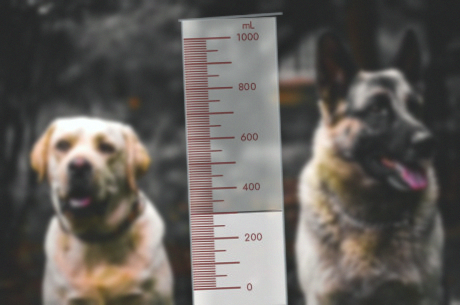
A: 300 mL
